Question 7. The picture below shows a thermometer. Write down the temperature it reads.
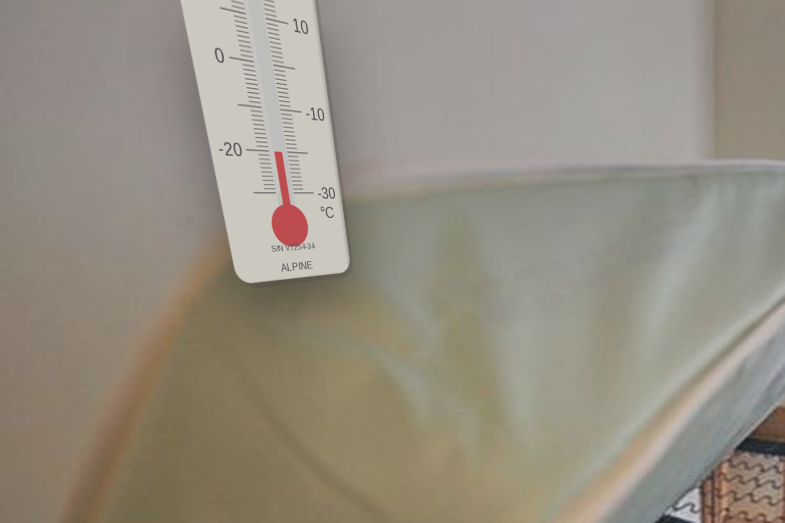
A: -20 °C
